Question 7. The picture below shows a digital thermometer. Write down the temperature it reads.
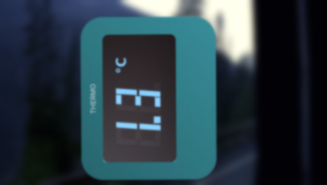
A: 1.3 °C
